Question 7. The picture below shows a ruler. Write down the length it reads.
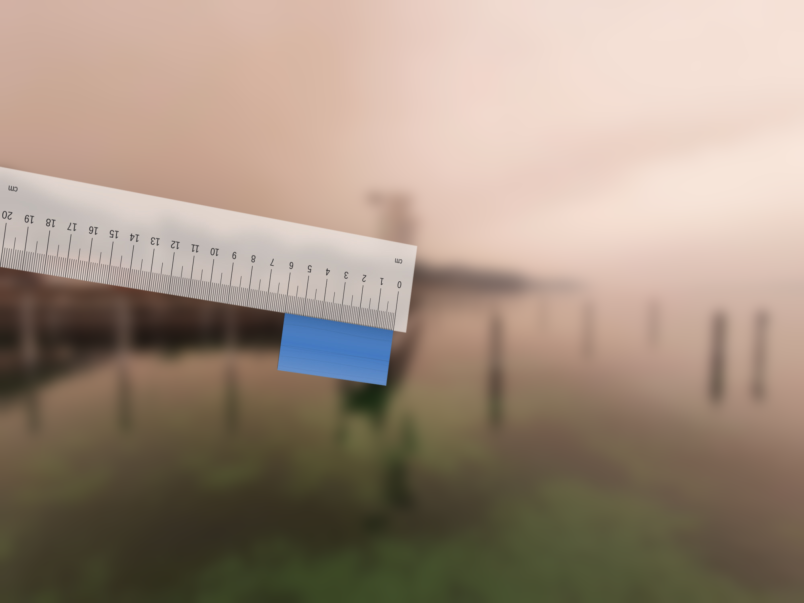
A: 6 cm
